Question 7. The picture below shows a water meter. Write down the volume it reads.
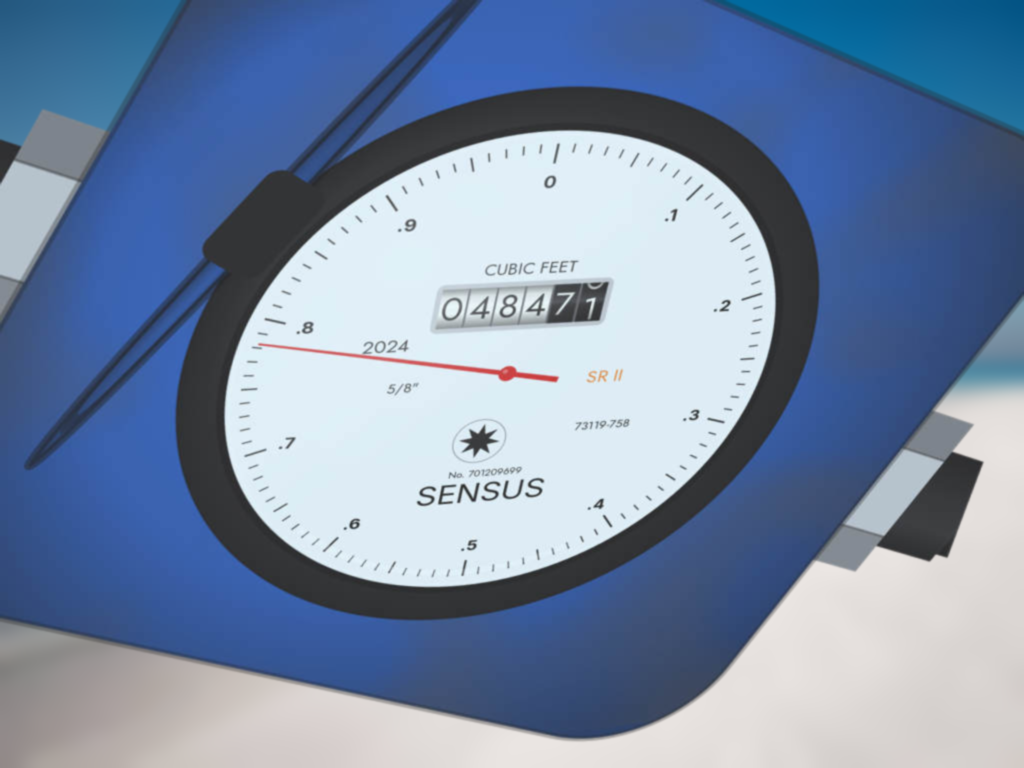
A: 48470.78 ft³
